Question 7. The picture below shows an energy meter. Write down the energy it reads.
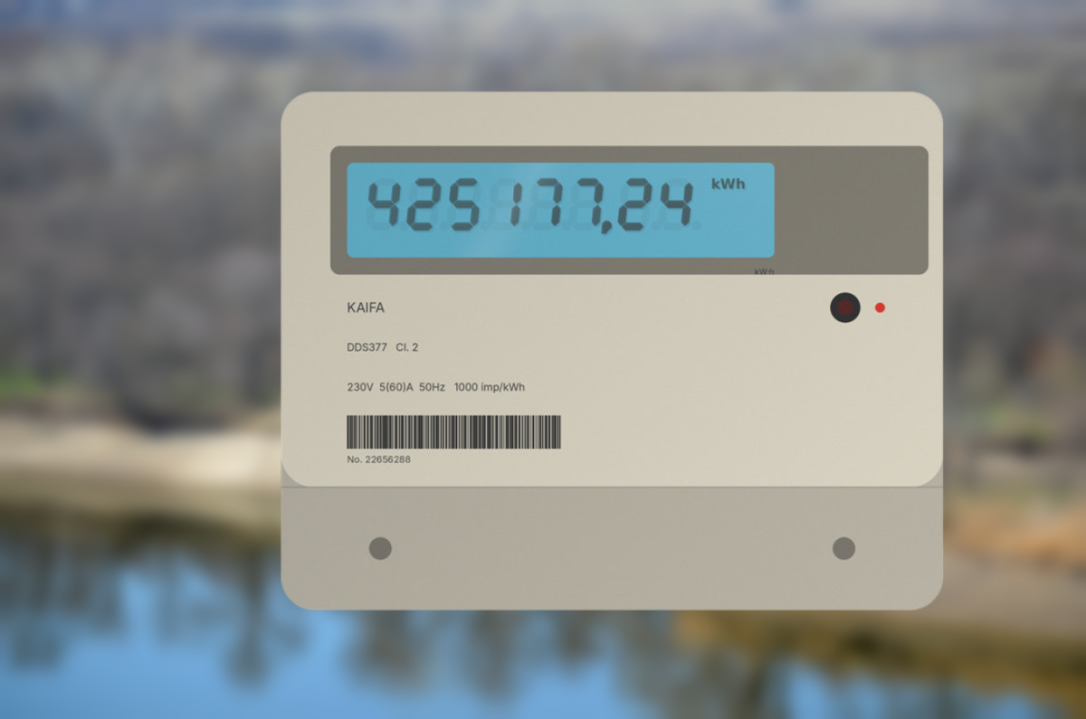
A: 425177.24 kWh
